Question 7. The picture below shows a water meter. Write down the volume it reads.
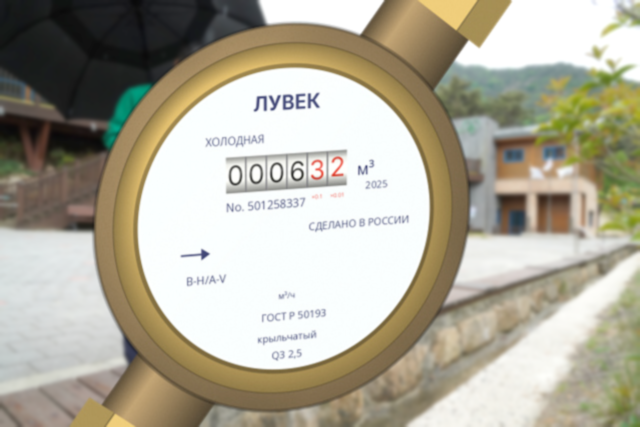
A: 6.32 m³
